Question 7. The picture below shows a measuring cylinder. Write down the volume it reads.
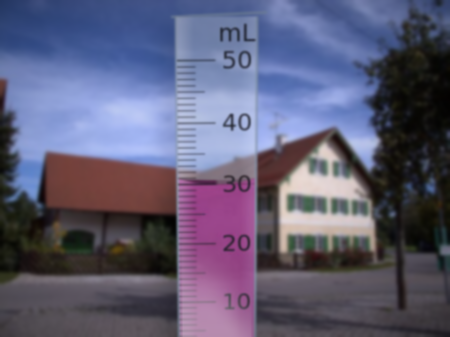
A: 30 mL
